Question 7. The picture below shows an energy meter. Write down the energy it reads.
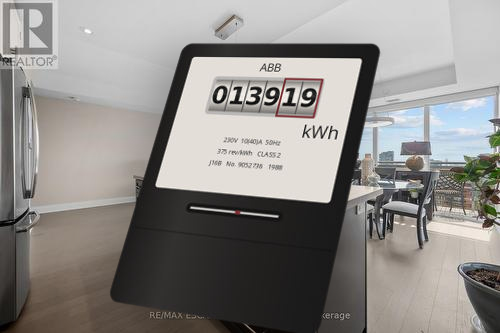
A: 139.19 kWh
